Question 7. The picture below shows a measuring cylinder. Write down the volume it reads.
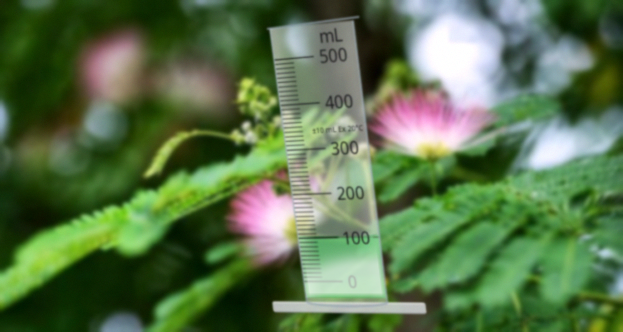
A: 100 mL
